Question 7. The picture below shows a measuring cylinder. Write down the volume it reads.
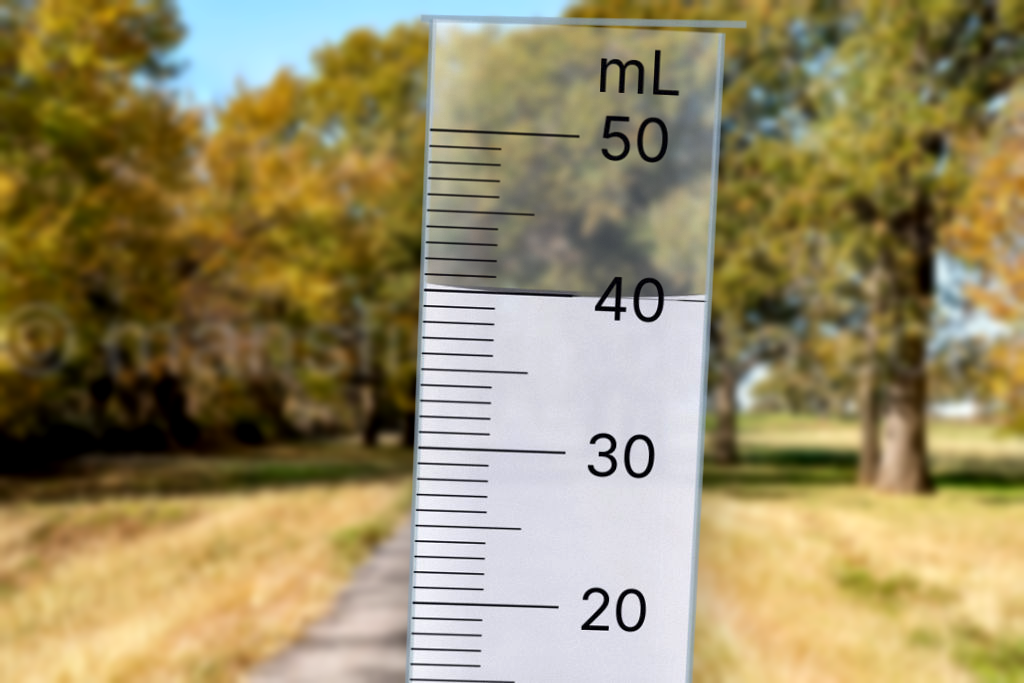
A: 40 mL
